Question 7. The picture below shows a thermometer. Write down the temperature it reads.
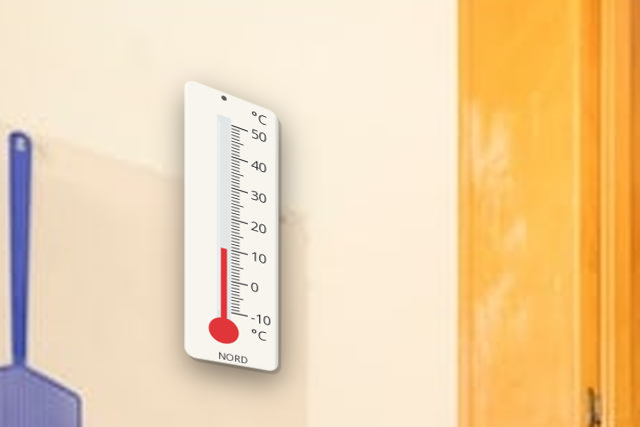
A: 10 °C
